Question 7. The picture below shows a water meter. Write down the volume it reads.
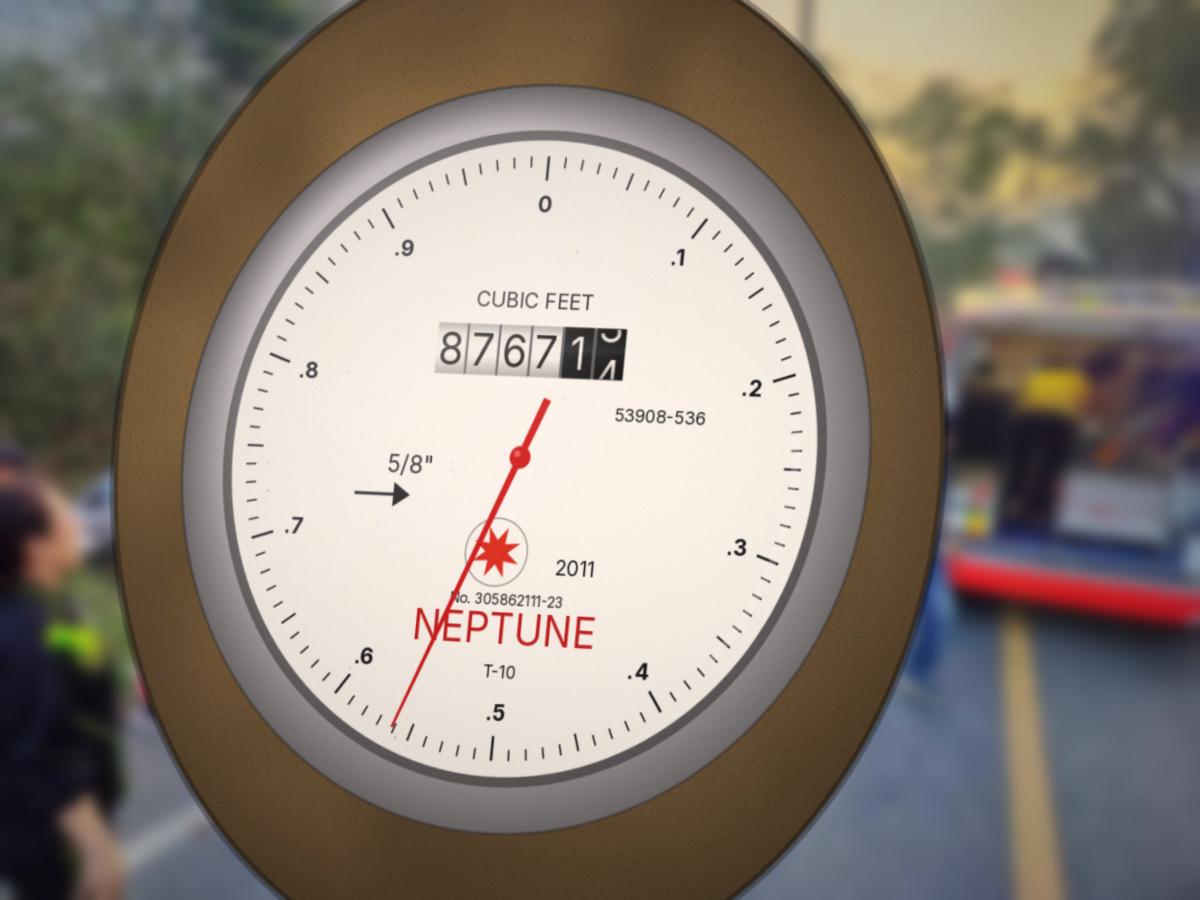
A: 876713.56 ft³
